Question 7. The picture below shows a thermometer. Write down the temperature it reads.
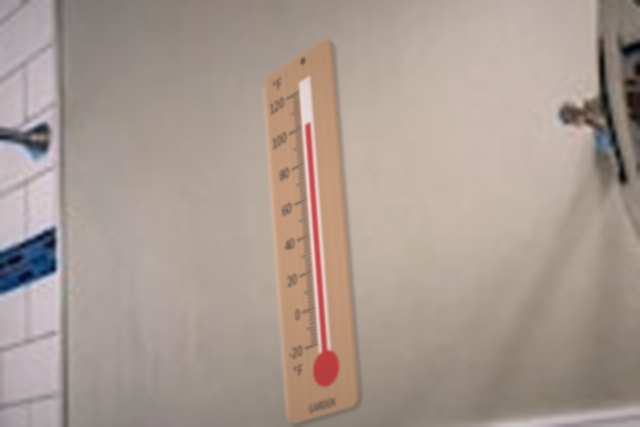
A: 100 °F
